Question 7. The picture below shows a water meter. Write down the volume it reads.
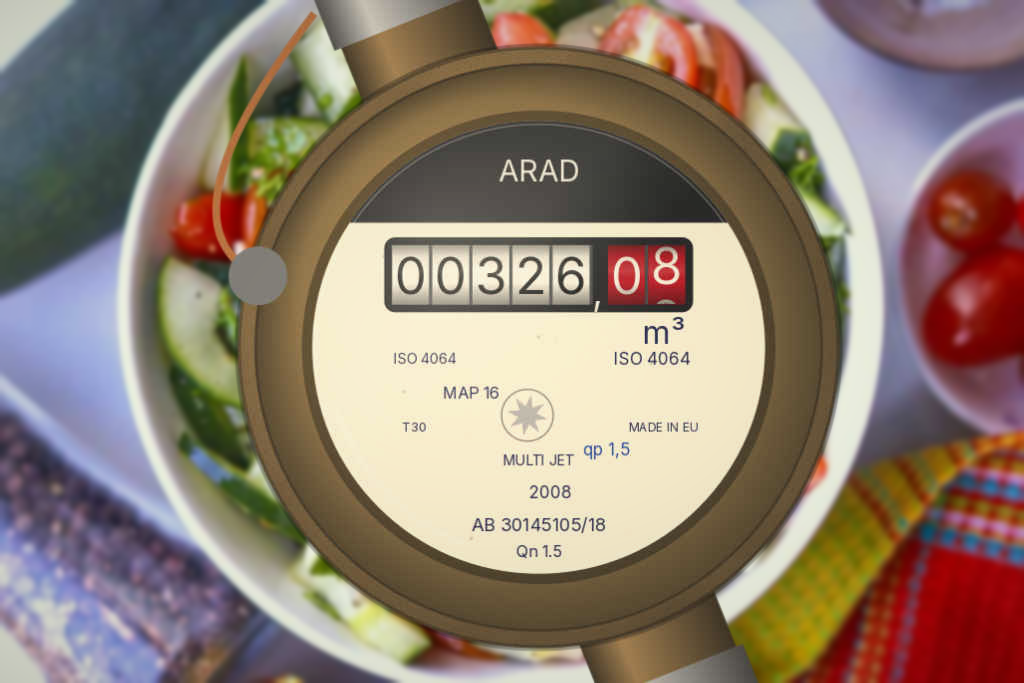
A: 326.08 m³
